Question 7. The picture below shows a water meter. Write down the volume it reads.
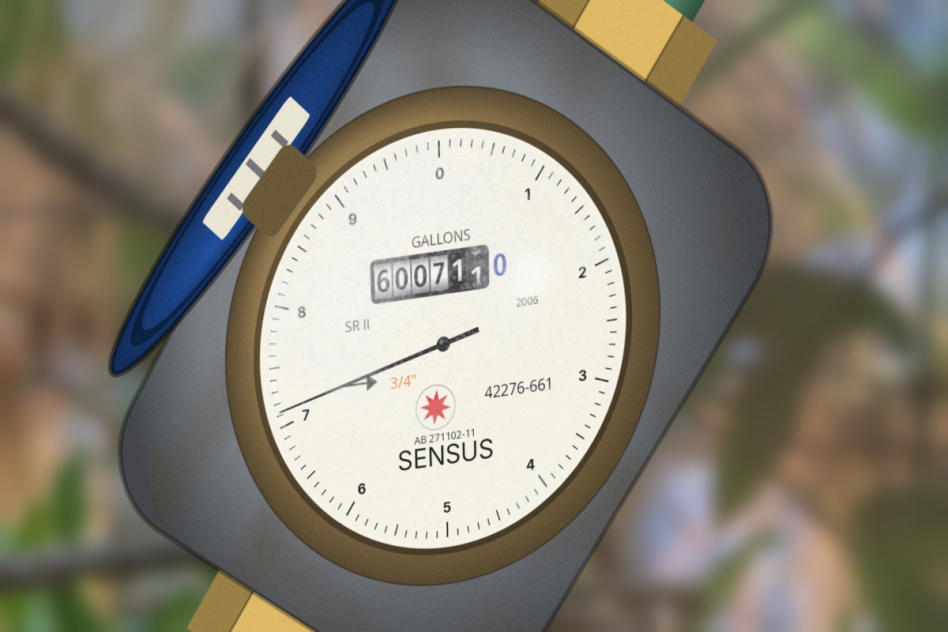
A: 6007107.1 gal
